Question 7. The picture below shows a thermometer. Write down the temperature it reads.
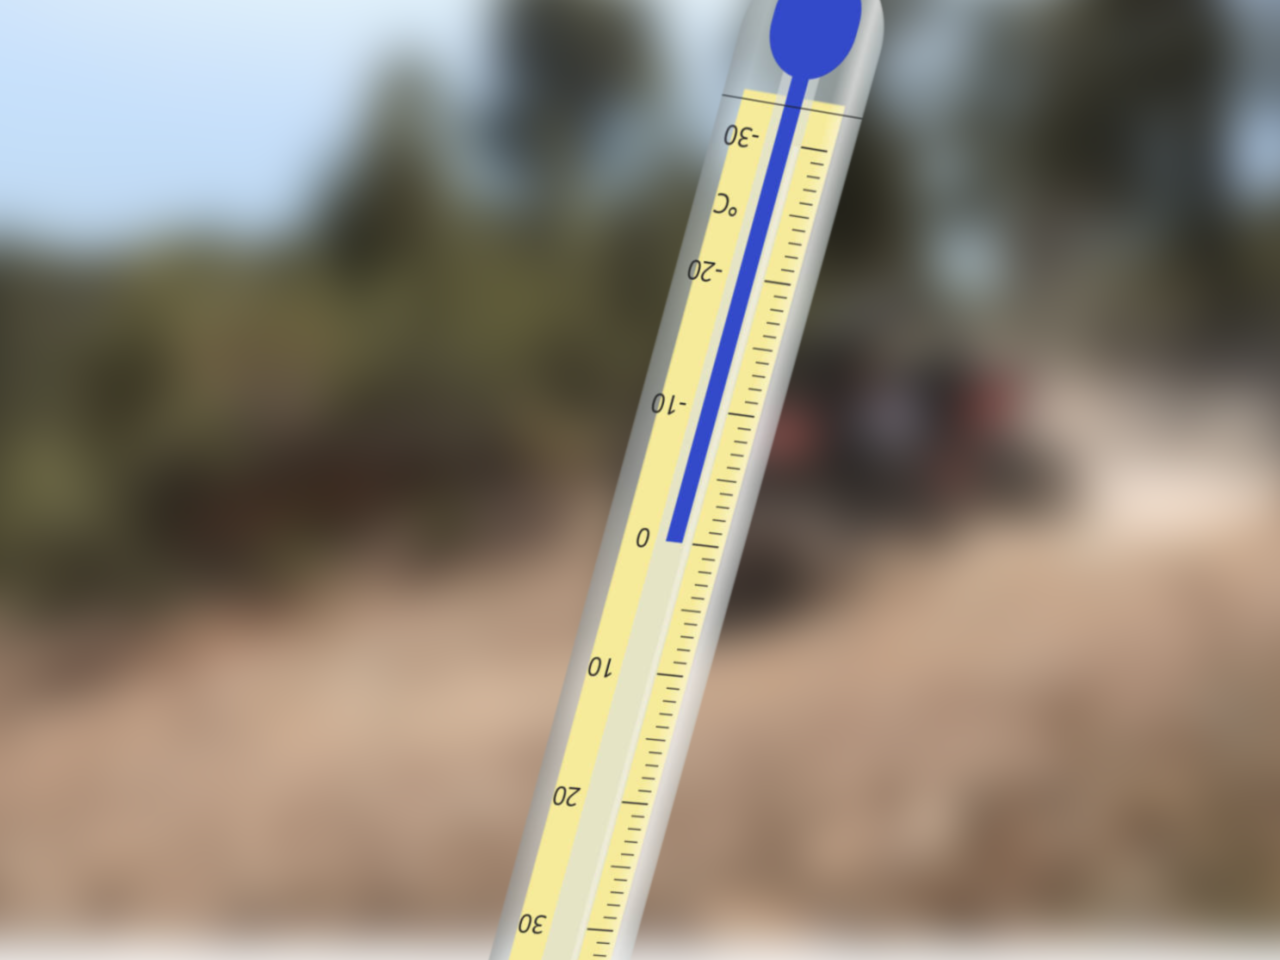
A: 0 °C
